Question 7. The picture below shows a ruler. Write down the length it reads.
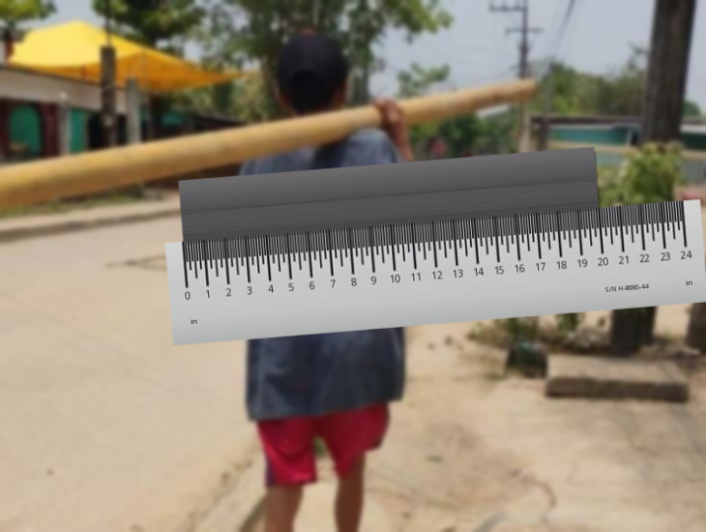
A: 20 in
